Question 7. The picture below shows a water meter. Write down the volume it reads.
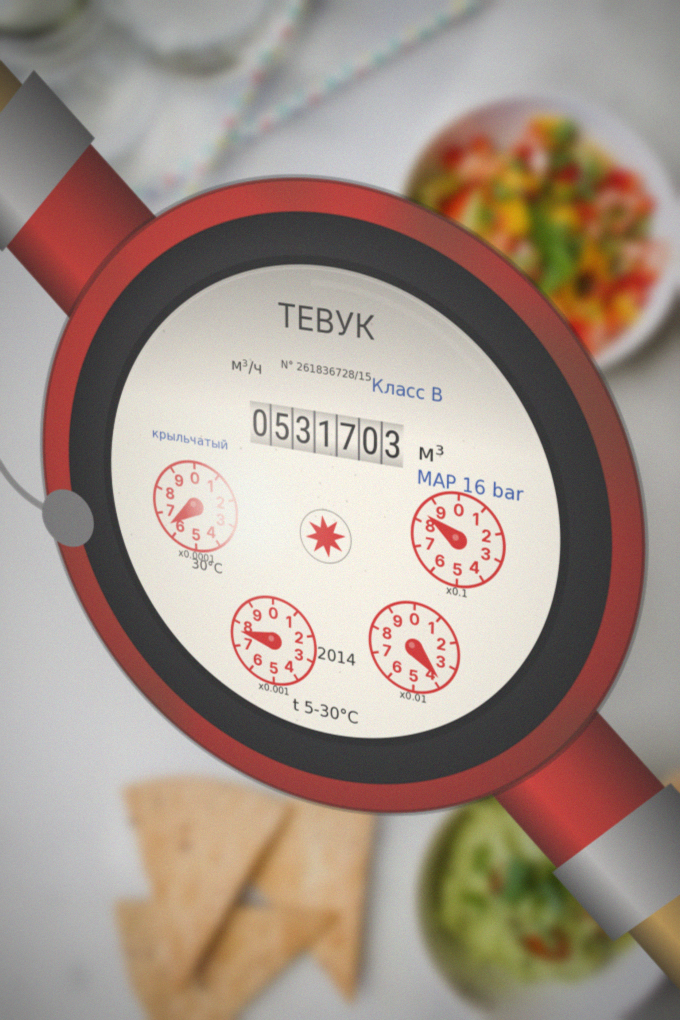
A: 531703.8376 m³
